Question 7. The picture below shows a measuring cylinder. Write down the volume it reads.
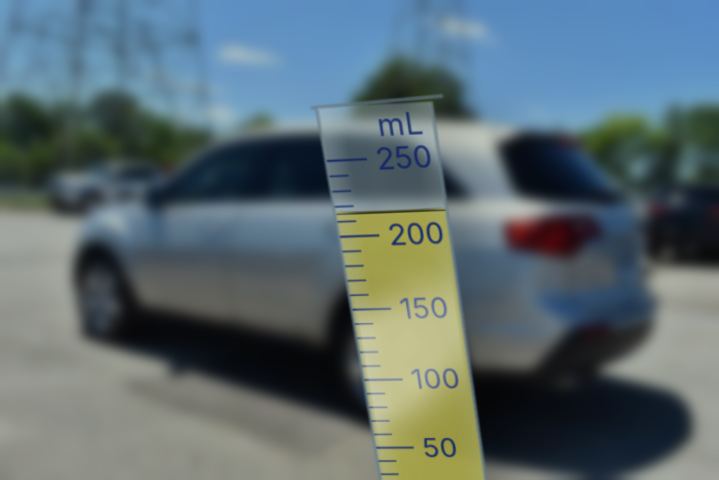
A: 215 mL
